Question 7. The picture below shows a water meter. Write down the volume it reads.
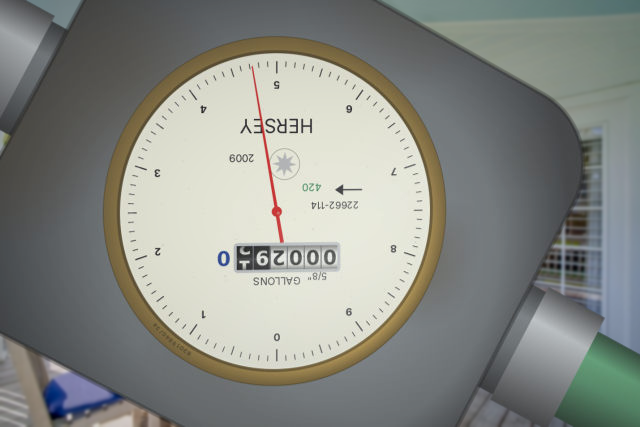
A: 2914.7 gal
